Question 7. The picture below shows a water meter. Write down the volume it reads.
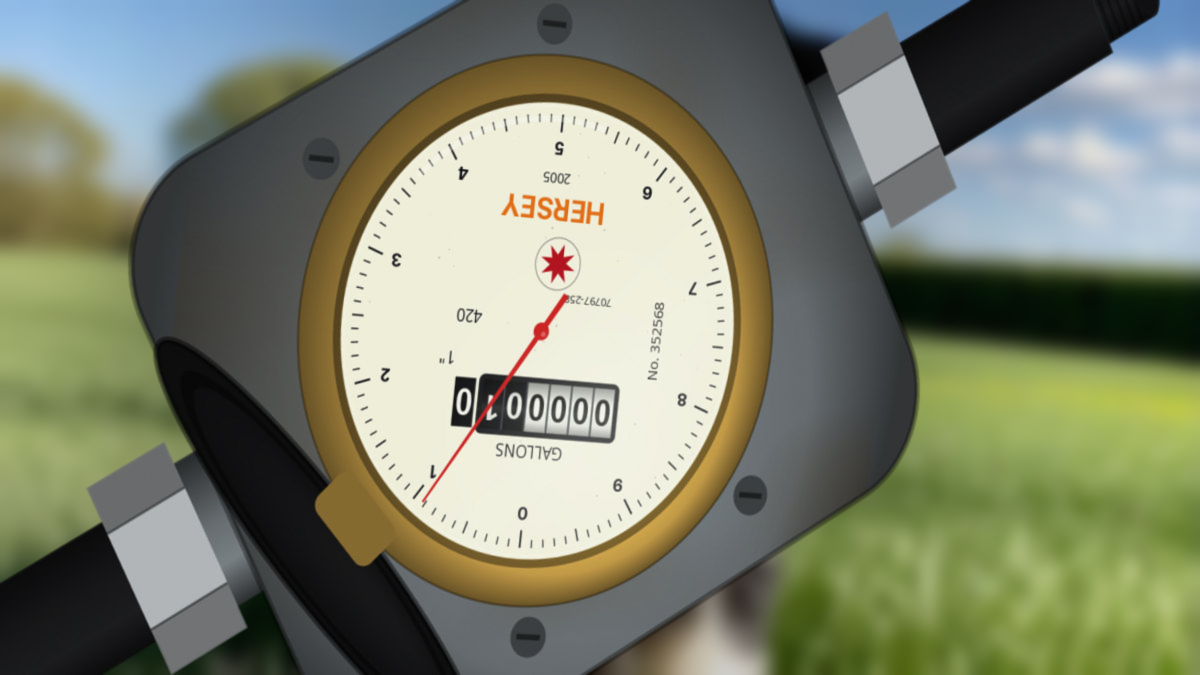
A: 10.9 gal
